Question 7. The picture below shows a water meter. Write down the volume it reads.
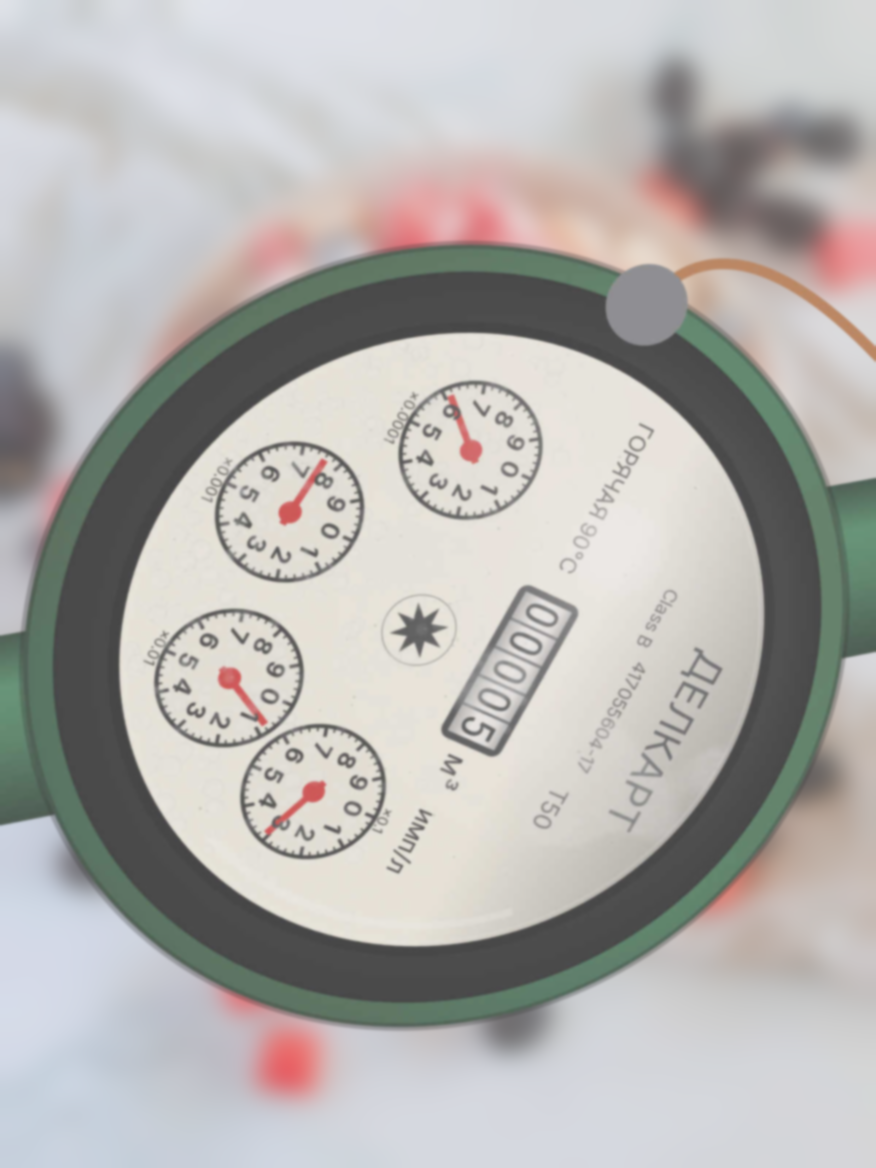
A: 5.3076 m³
